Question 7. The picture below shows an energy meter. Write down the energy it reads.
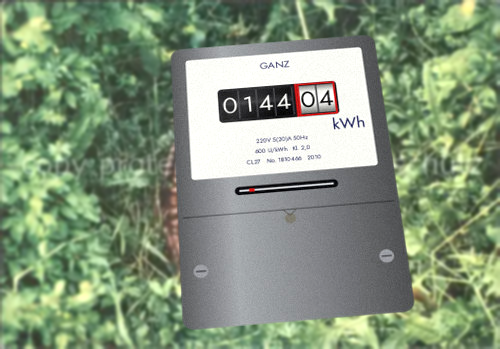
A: 144.04 kWh
